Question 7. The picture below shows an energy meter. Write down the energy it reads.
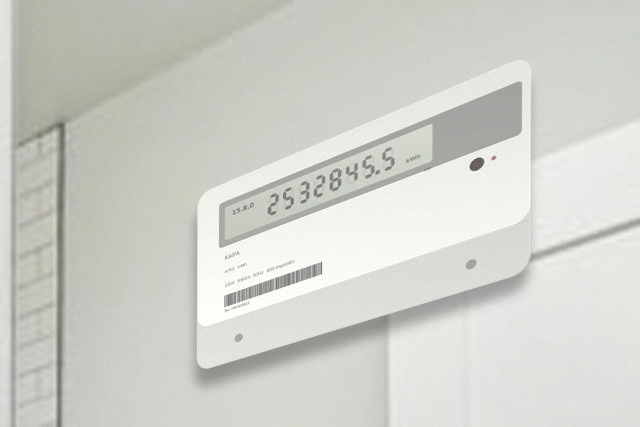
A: 2532845.5 kWh
